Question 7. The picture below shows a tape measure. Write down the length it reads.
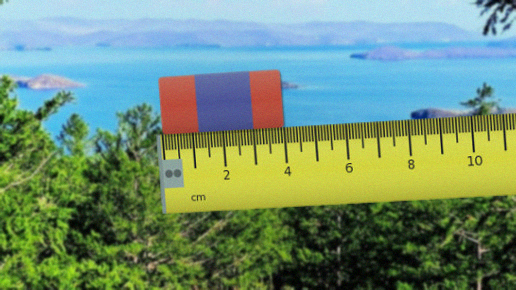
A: 4 cm
